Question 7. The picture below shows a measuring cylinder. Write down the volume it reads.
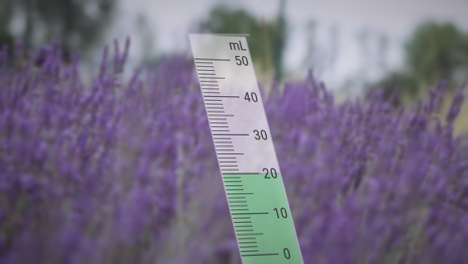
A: 20 mL
